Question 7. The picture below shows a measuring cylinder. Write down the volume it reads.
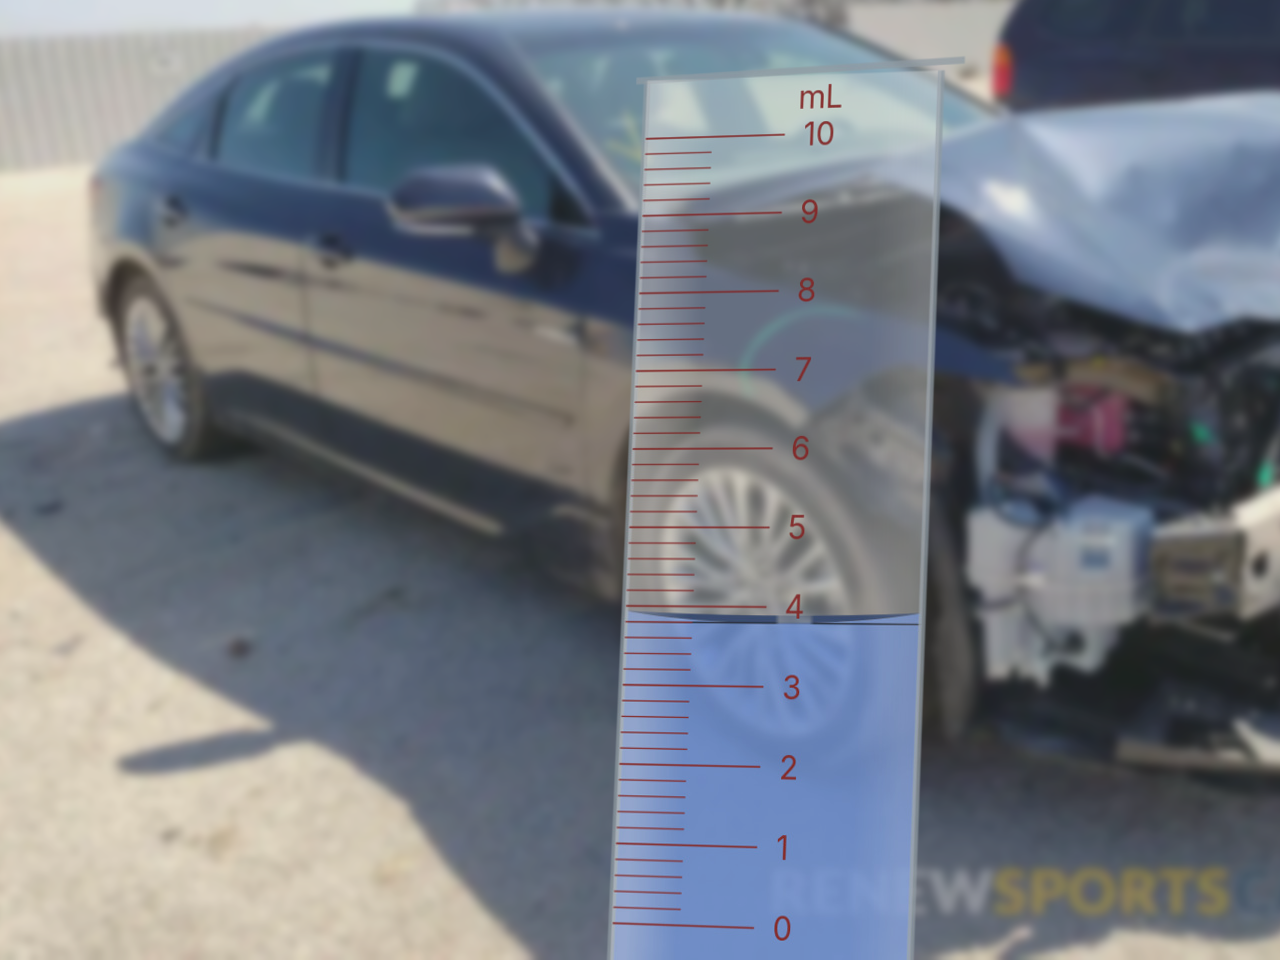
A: 3.8 mL
